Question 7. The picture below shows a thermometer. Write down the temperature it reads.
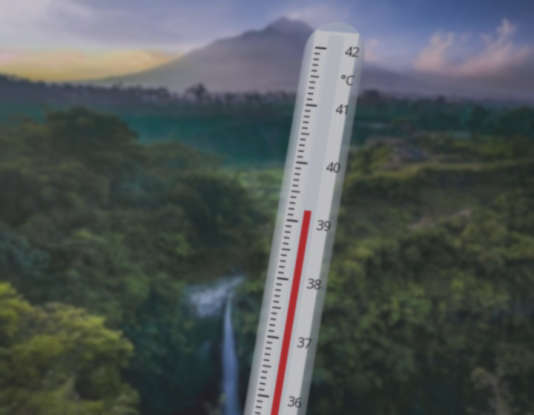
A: 39.2 °C
